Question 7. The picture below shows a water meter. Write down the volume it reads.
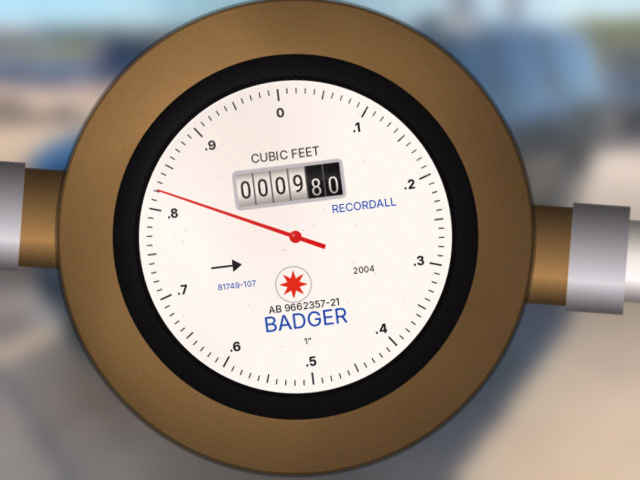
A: 979.82 ft³
